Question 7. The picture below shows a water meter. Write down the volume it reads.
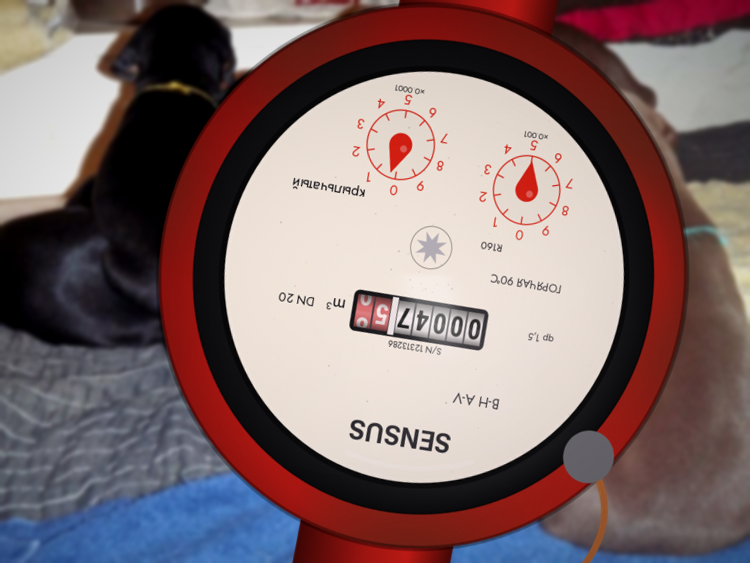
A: 47.5850 m³
